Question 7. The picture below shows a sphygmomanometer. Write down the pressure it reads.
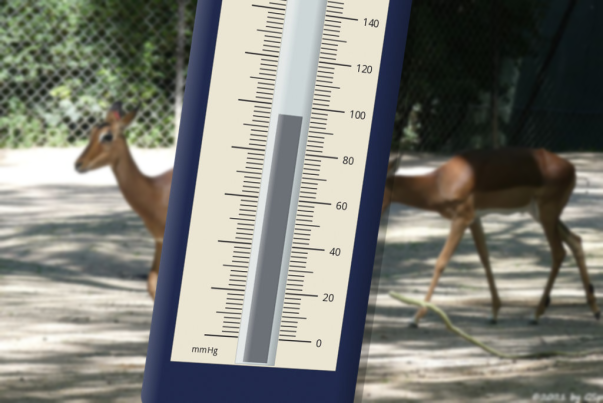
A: 96 mmHg
